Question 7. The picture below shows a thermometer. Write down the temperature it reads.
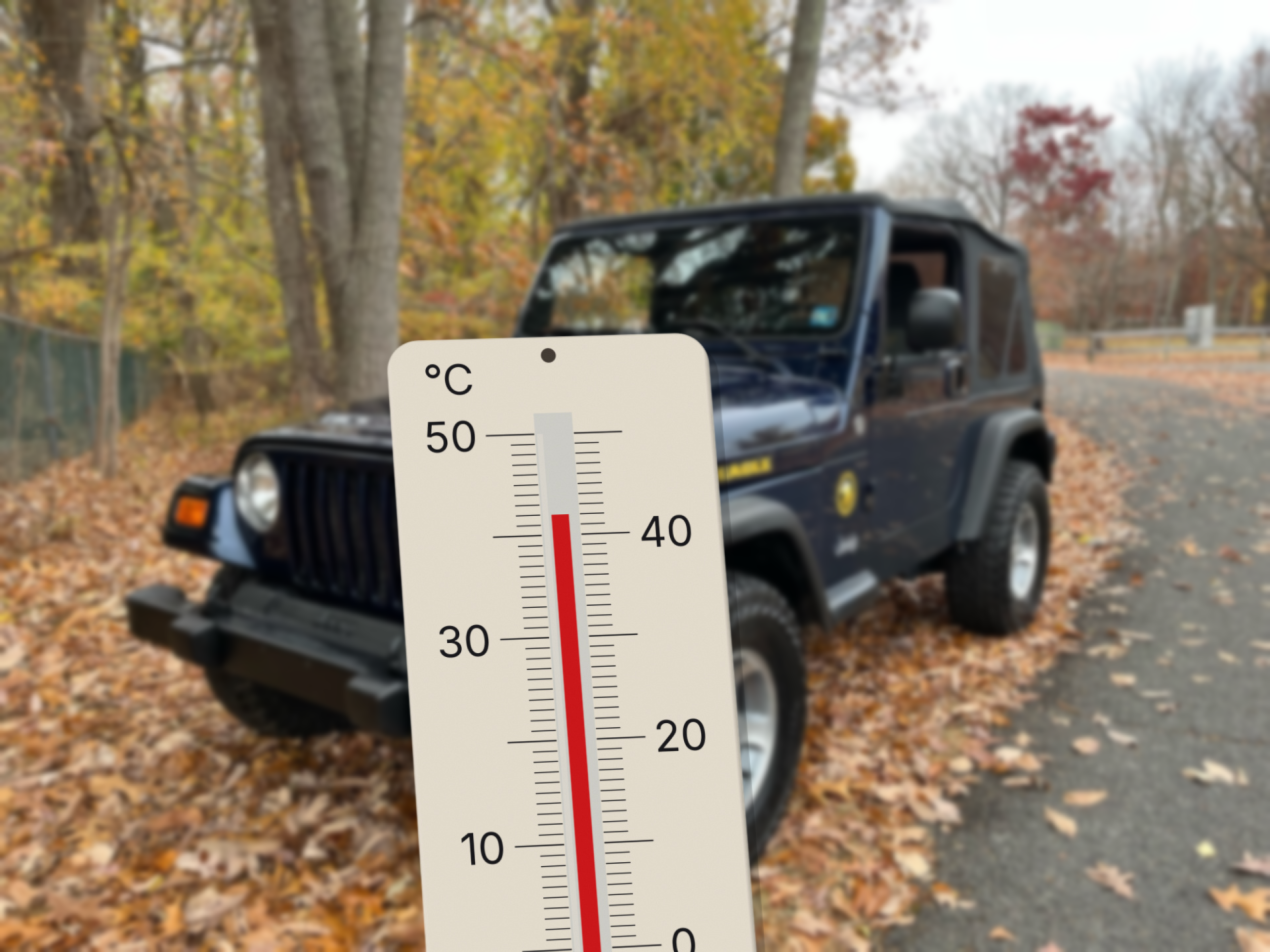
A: 42 °C
